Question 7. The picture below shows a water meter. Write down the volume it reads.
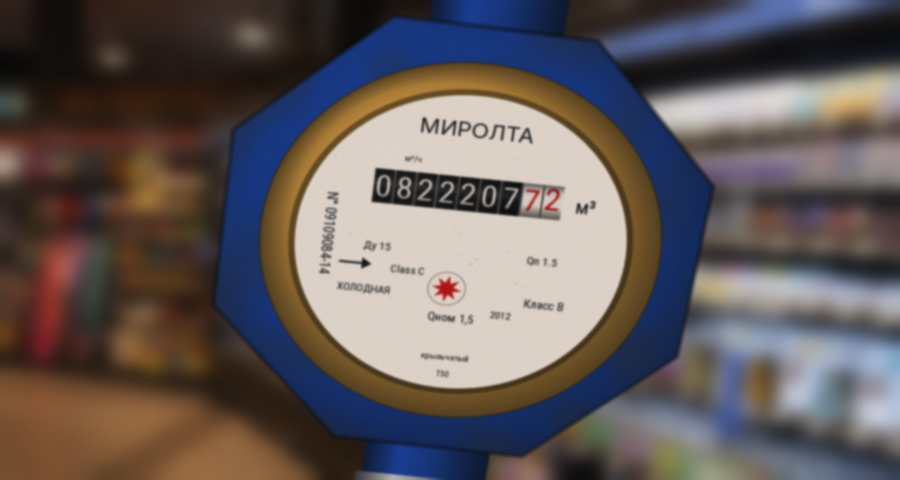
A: 822207.72 m³
